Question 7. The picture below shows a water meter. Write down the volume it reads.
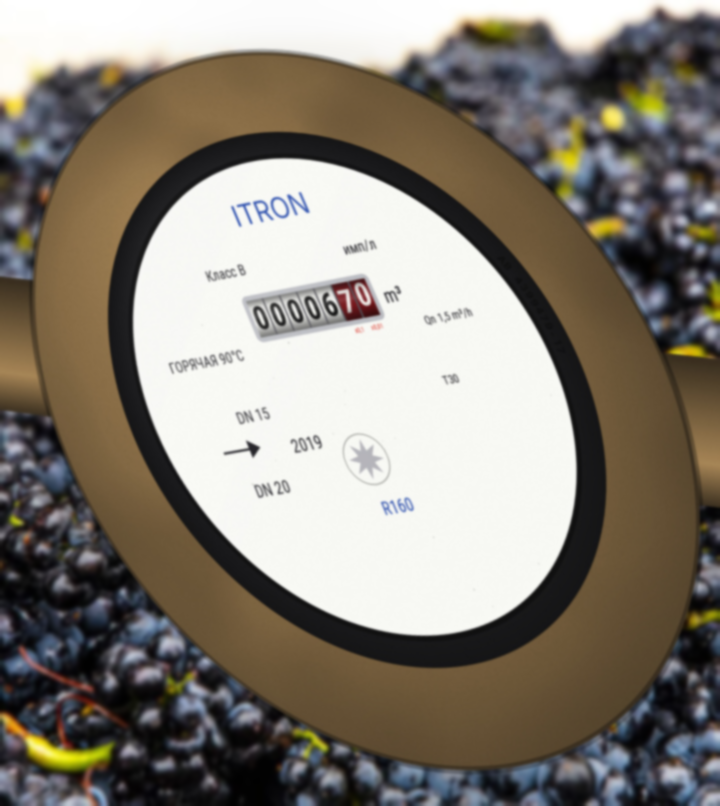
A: 6.70 m³
